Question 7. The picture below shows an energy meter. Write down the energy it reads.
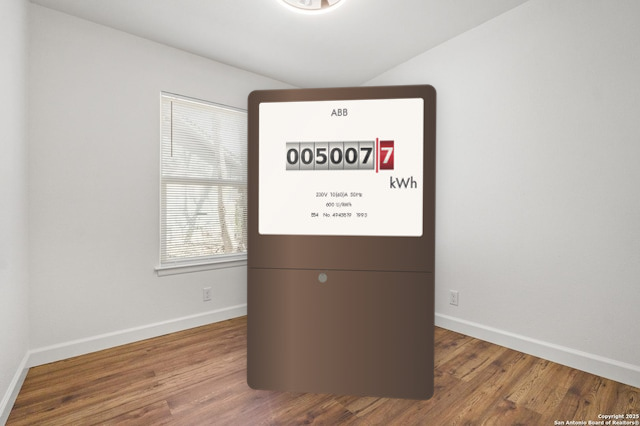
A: 5007.7 kWh
